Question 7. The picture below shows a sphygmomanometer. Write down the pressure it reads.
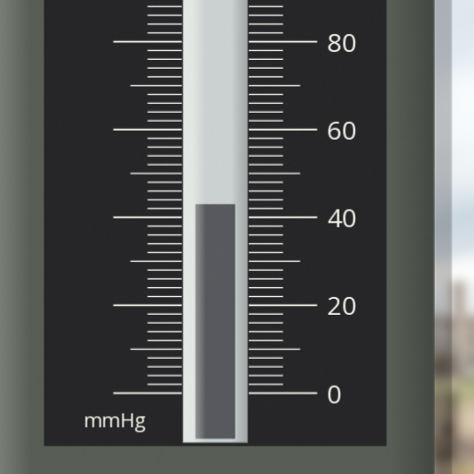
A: 43 mmHg
